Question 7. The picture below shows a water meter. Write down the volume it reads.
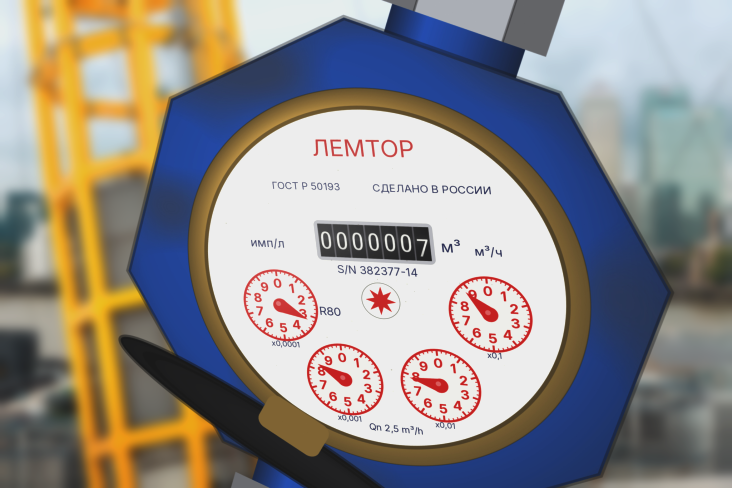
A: 6.8783 m³
